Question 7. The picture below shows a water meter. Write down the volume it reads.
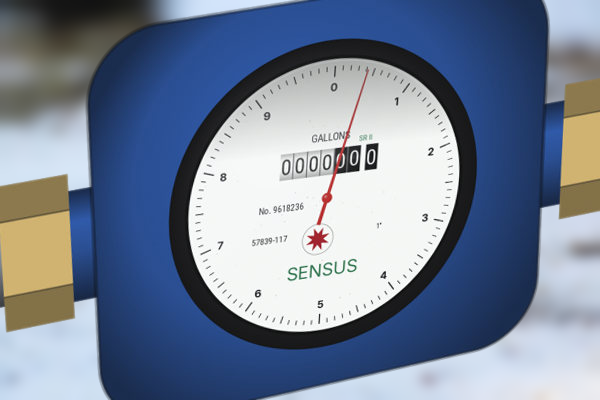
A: 0.4 gal
